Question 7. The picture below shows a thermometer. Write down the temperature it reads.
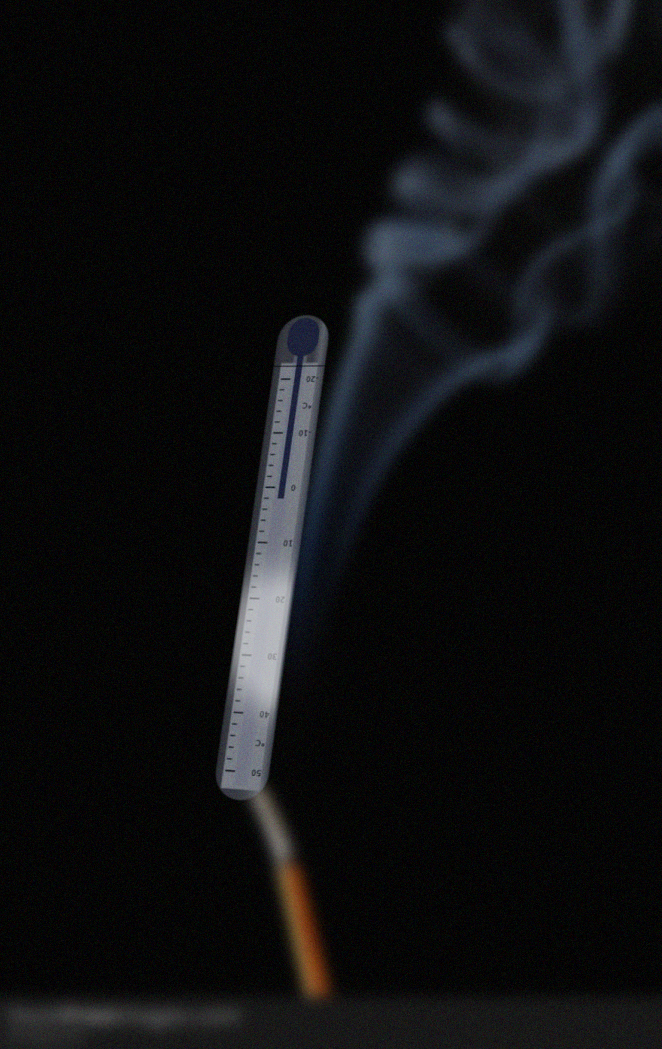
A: 2 °C
